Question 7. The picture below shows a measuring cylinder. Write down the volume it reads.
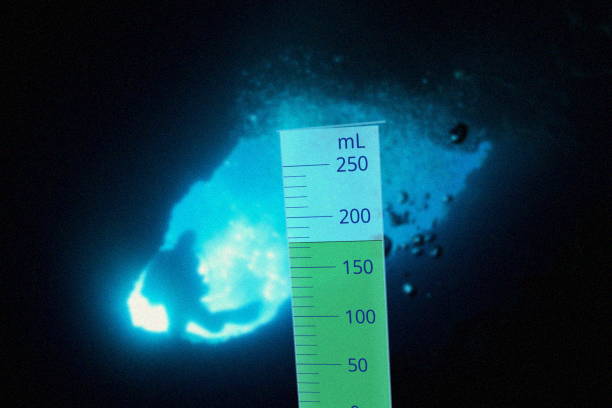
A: 175 mL
